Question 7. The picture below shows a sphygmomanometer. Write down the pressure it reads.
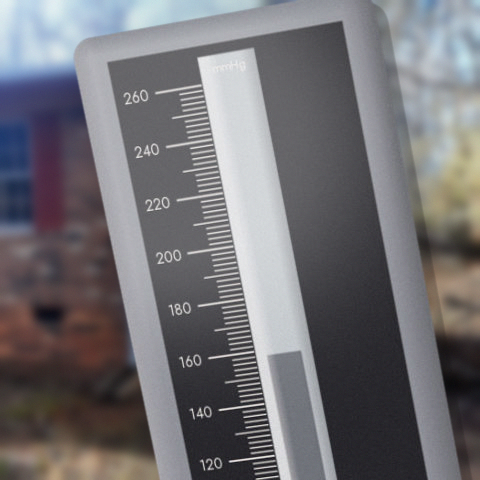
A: 158 mmHg
